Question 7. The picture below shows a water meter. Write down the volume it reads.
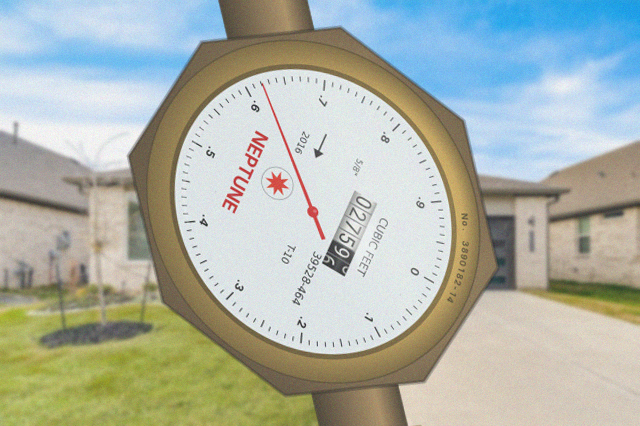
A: 27595.62 ft³
